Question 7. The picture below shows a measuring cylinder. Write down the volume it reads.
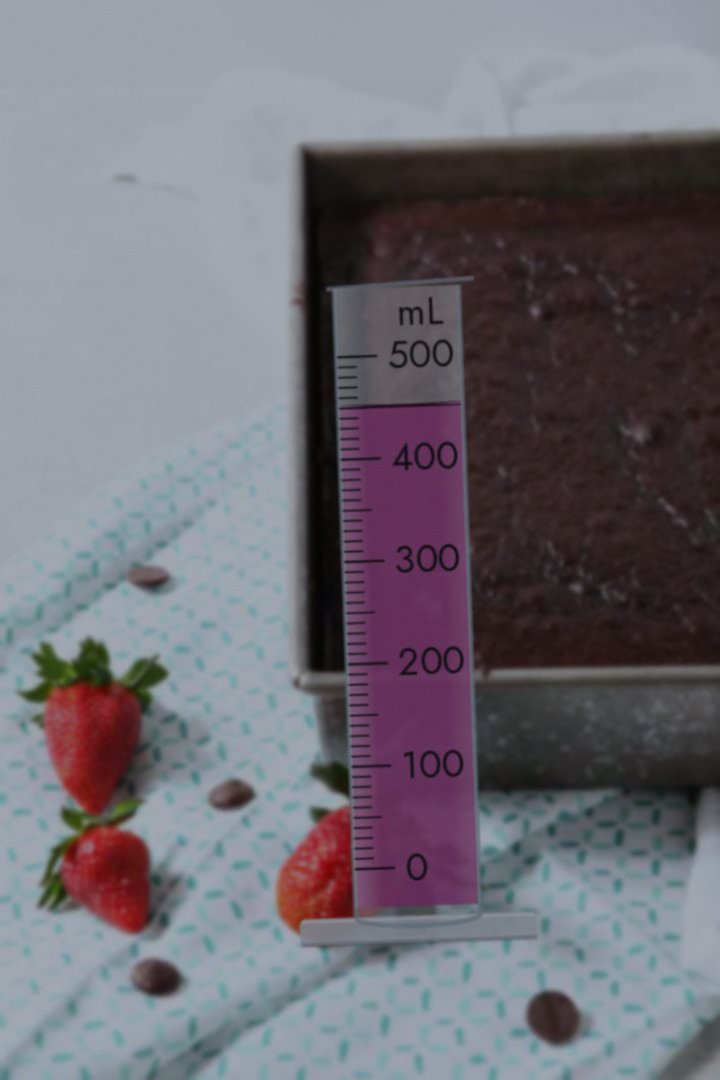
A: 450 mL
